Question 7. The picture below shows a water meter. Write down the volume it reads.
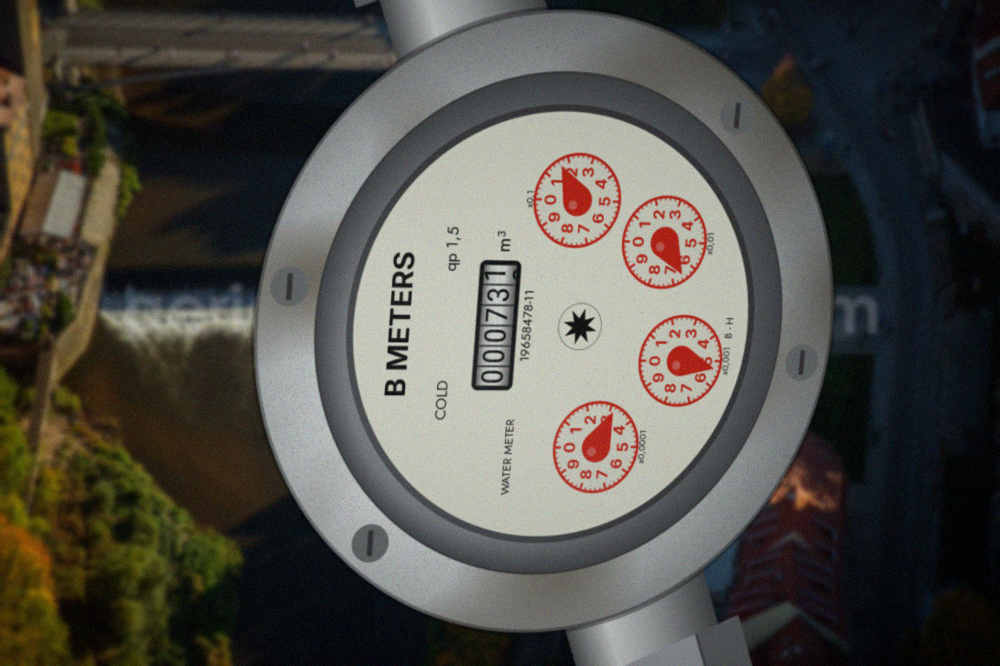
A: 731.1653 m³
